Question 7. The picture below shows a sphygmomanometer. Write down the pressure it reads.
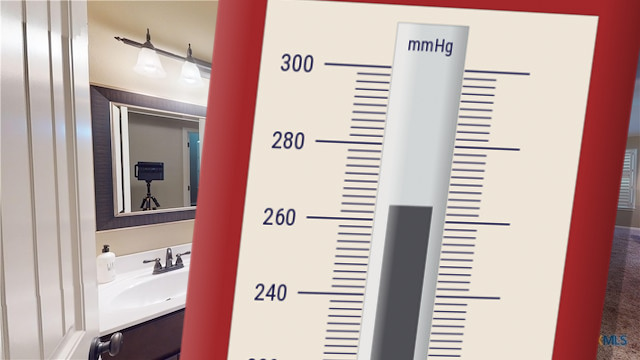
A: 264 mmHg
